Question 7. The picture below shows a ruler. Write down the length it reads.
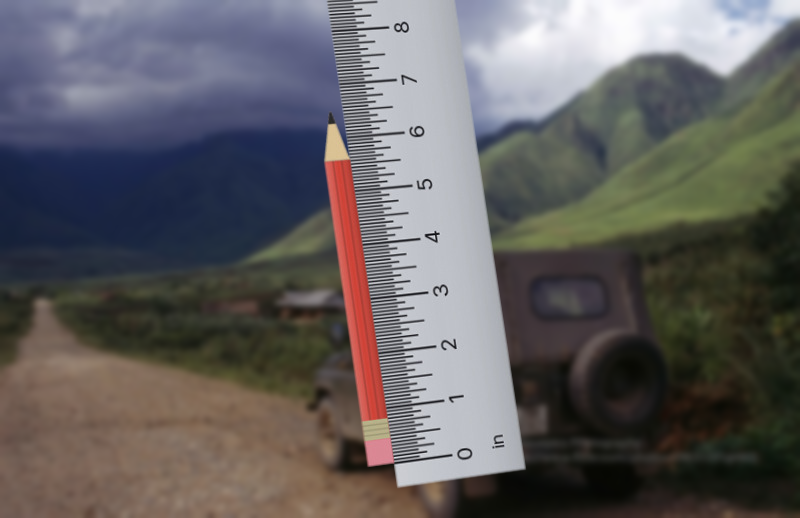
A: 6.5 in
